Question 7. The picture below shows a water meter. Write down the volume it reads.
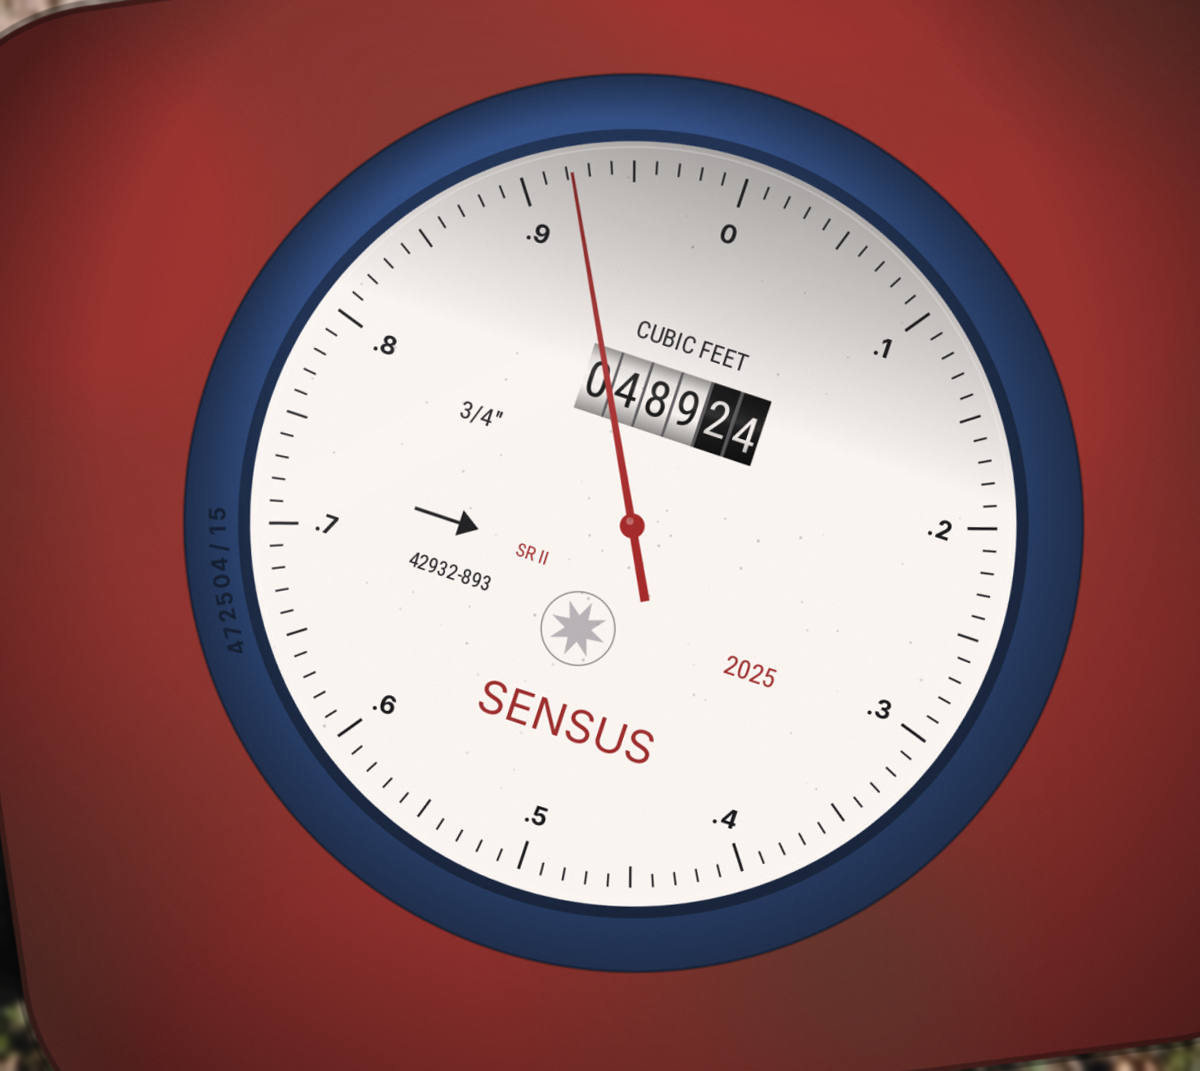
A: 48923.92 ft³
